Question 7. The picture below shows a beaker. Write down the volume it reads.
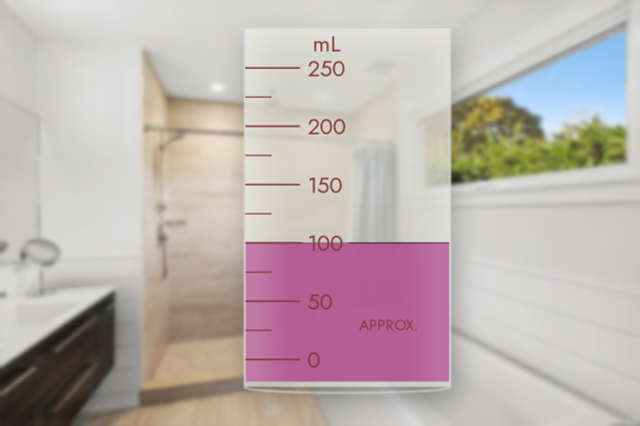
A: 100 mL
